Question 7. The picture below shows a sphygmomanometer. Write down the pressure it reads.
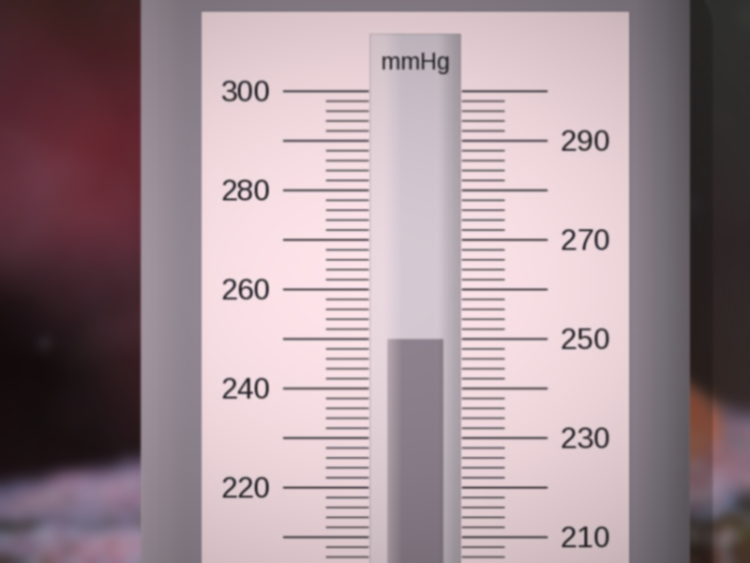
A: 250 mmHg
